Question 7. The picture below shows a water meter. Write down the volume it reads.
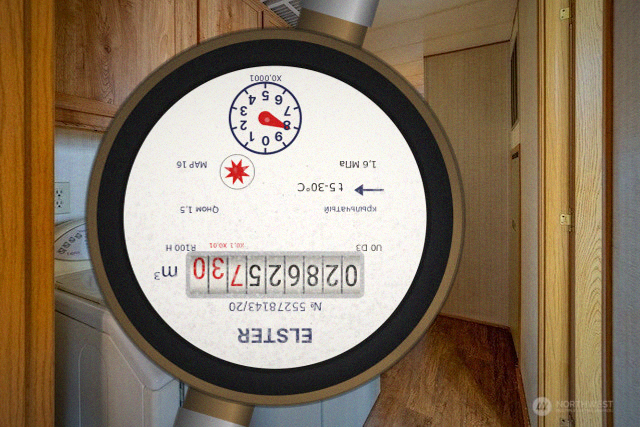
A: 28625.7298 m³
